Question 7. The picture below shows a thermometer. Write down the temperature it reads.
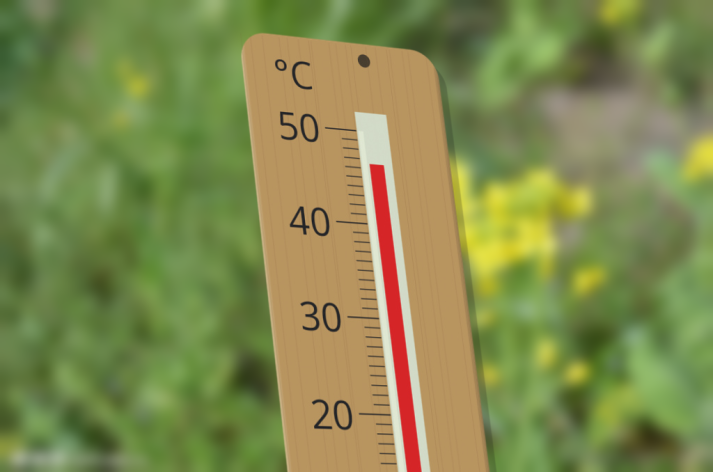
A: 46.5 °C
